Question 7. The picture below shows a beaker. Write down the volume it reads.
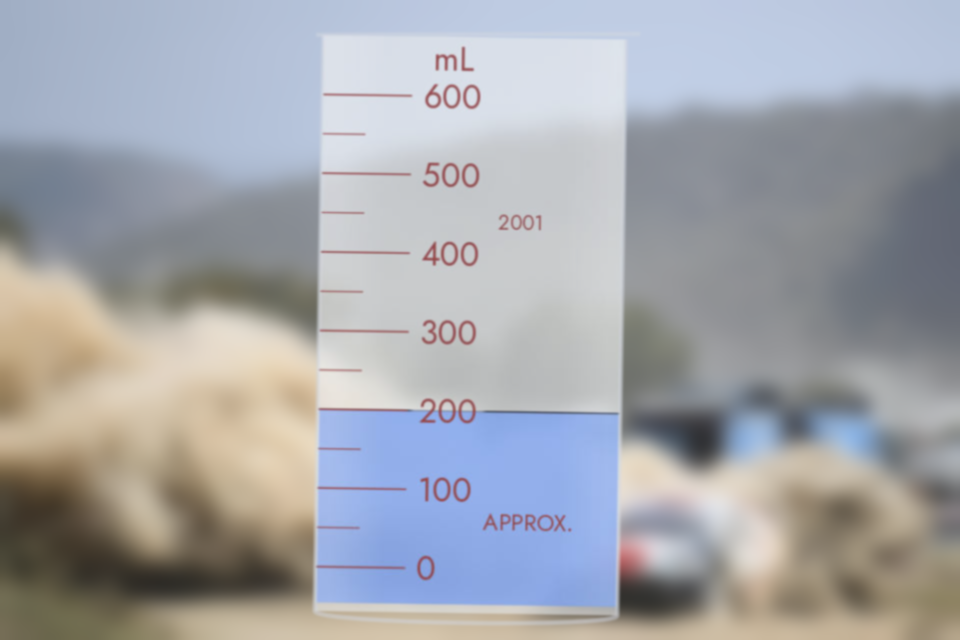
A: 200 mL
